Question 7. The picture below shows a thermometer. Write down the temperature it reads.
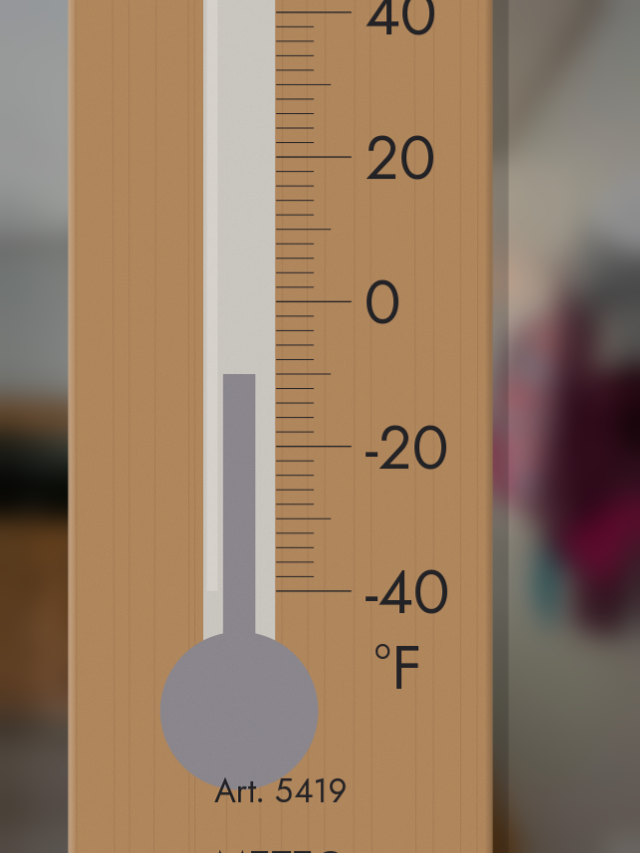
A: -10 °F
